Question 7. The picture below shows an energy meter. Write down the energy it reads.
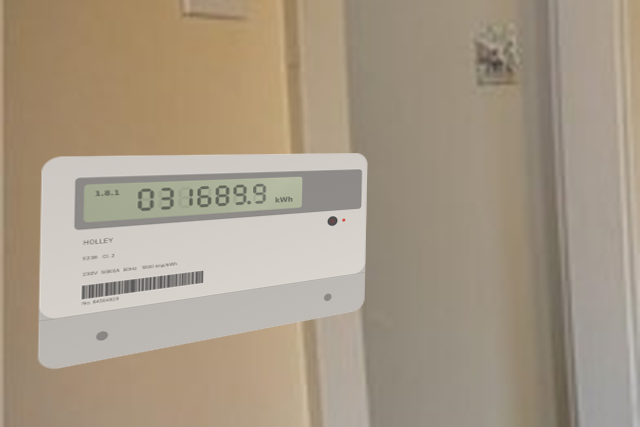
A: 31689.9 kWh
